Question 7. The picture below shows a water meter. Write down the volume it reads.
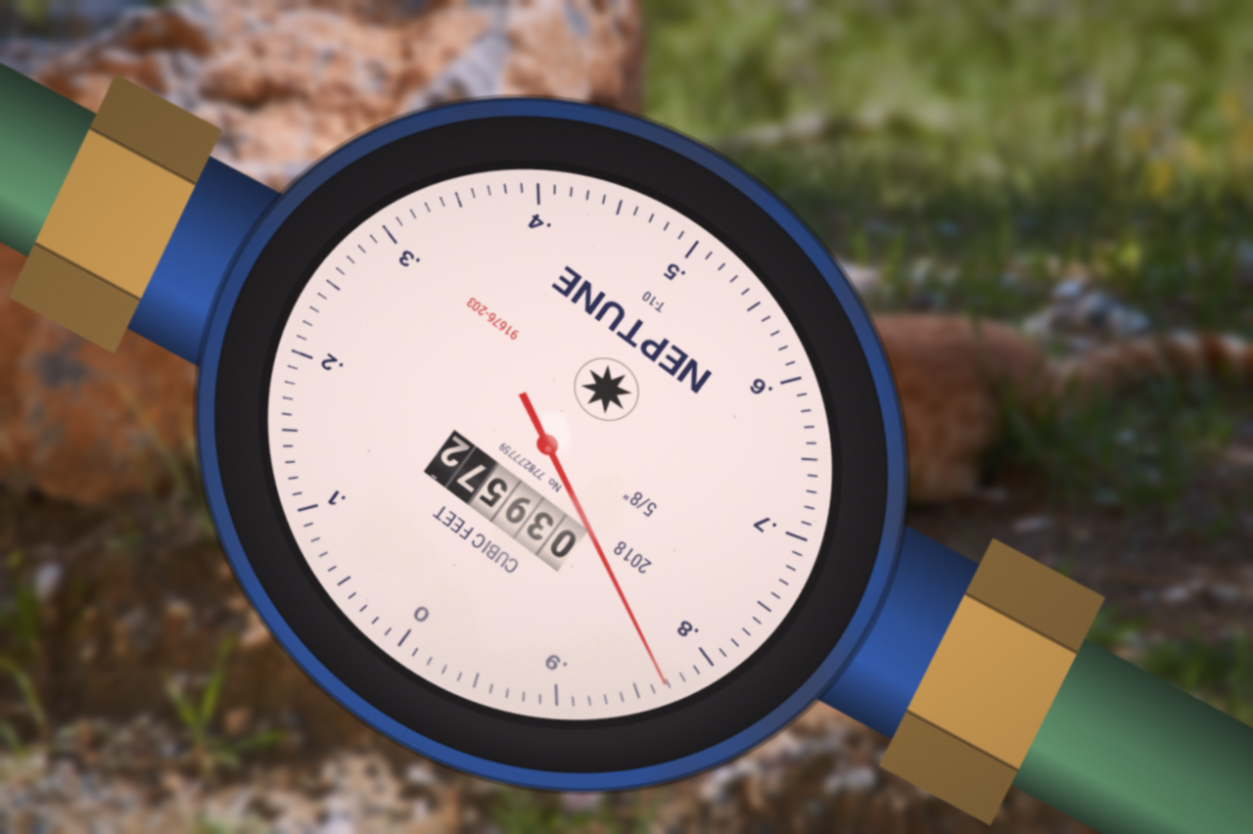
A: 39571.83 ft³
